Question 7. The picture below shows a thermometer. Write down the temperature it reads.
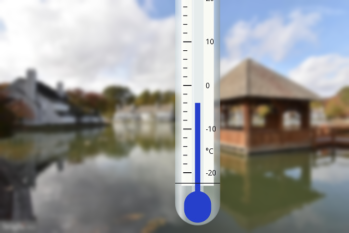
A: -4 °C
